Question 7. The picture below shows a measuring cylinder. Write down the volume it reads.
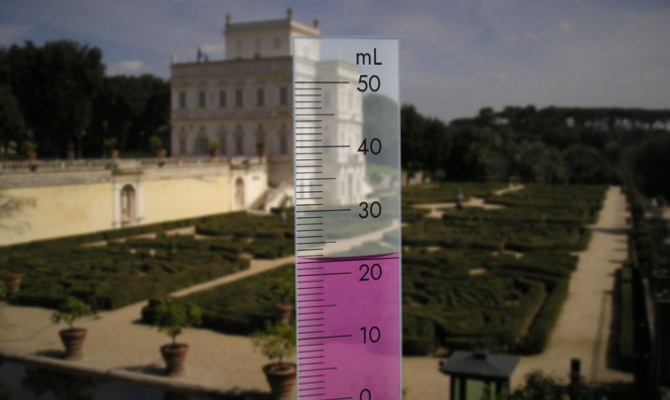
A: 22 mL
